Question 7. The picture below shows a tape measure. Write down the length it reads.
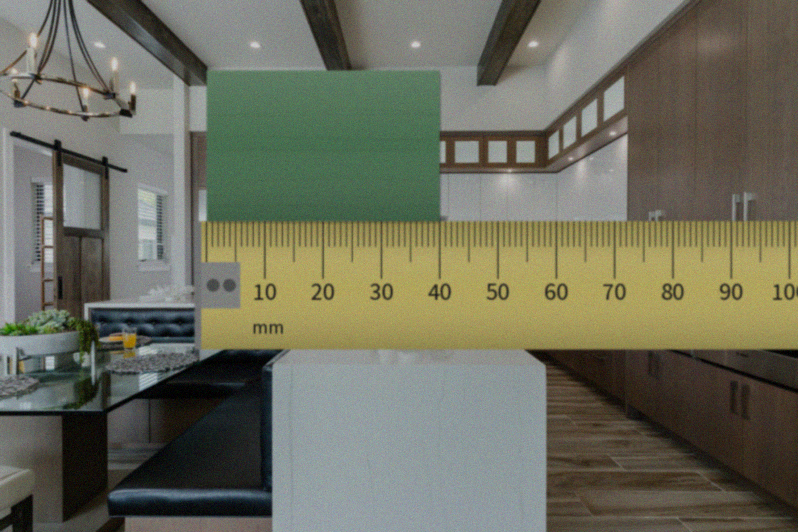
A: 40 mm
